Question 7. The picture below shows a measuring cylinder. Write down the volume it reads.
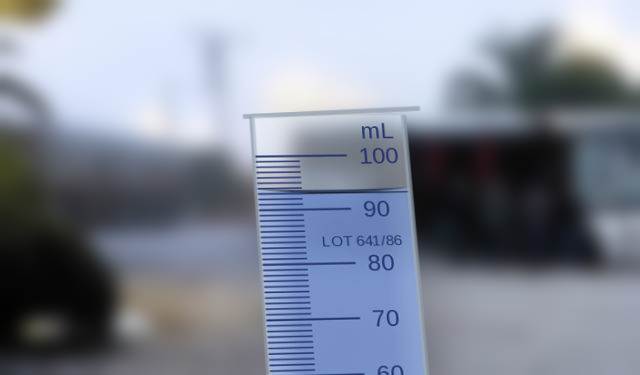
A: 93 mL
